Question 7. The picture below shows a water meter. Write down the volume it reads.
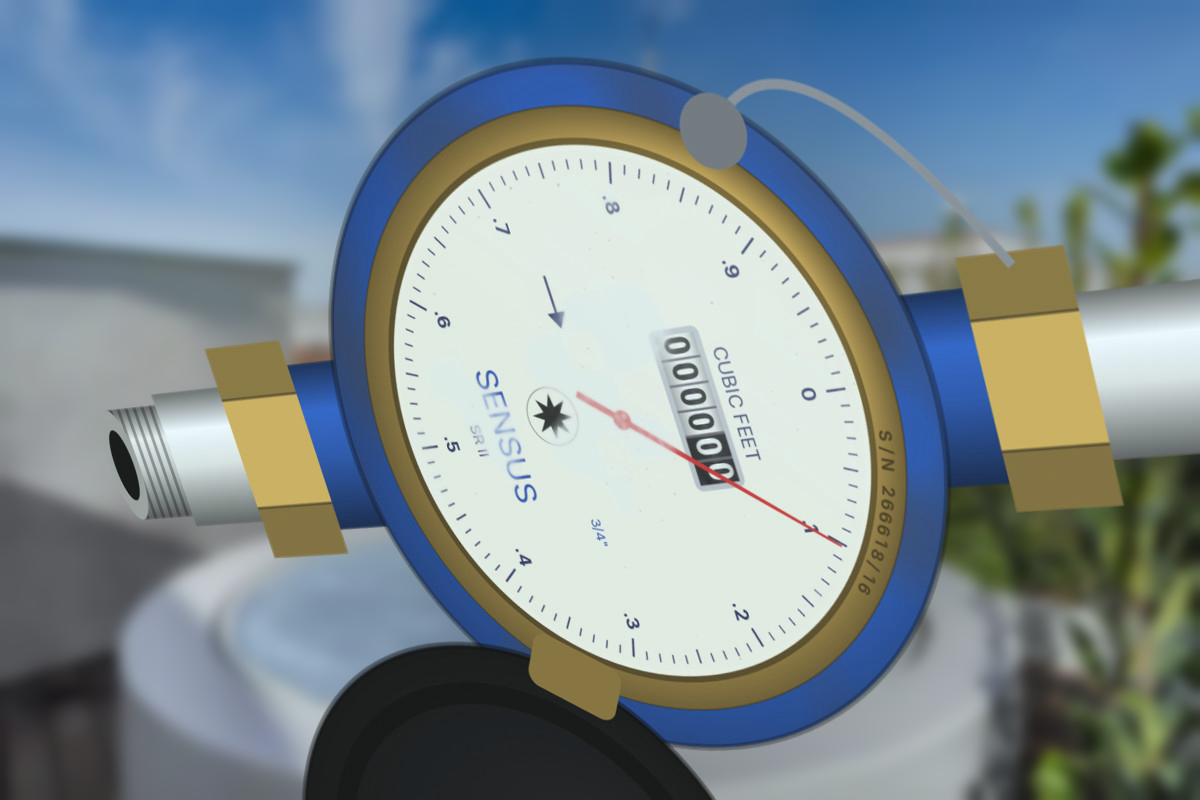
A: 0.10 ft³
